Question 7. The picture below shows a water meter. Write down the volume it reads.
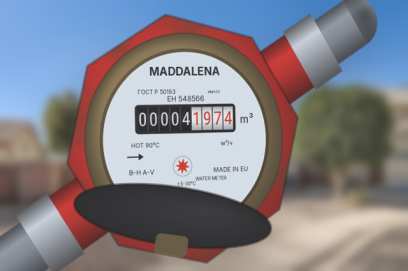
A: 4.1974 m³
